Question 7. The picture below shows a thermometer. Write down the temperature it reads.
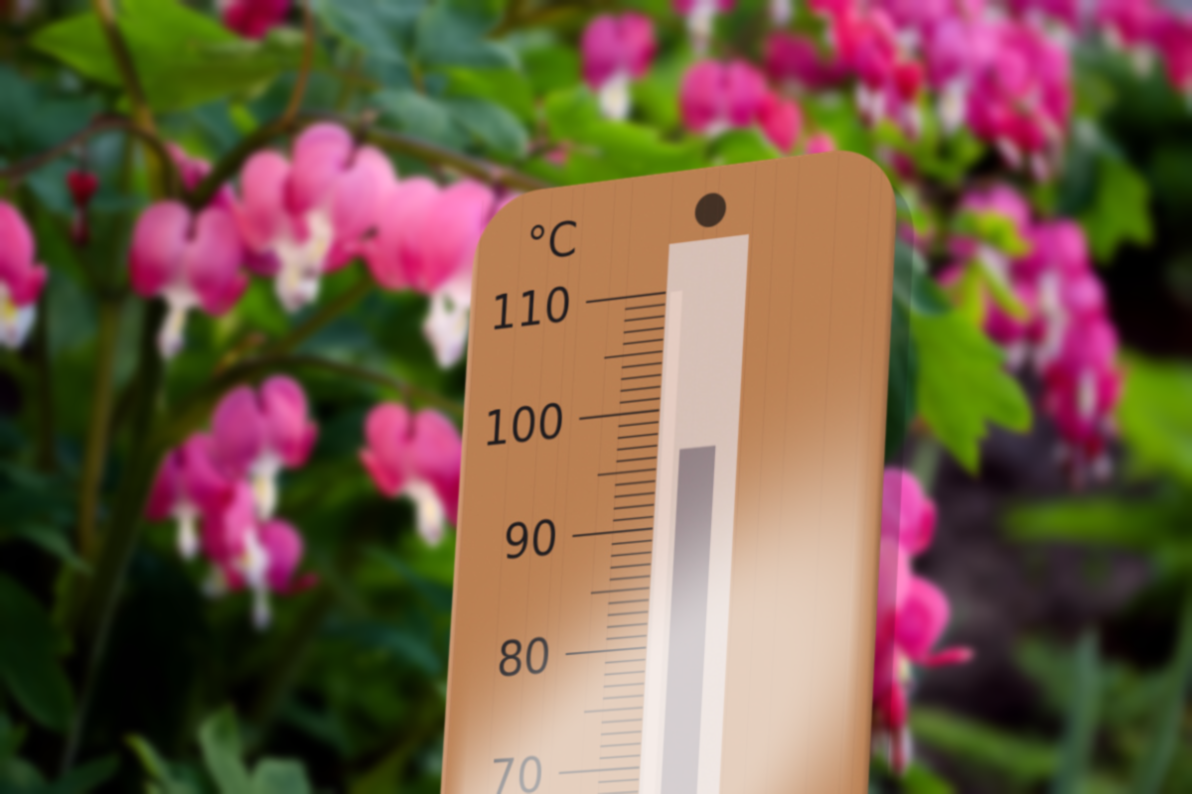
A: 96.5 °C
